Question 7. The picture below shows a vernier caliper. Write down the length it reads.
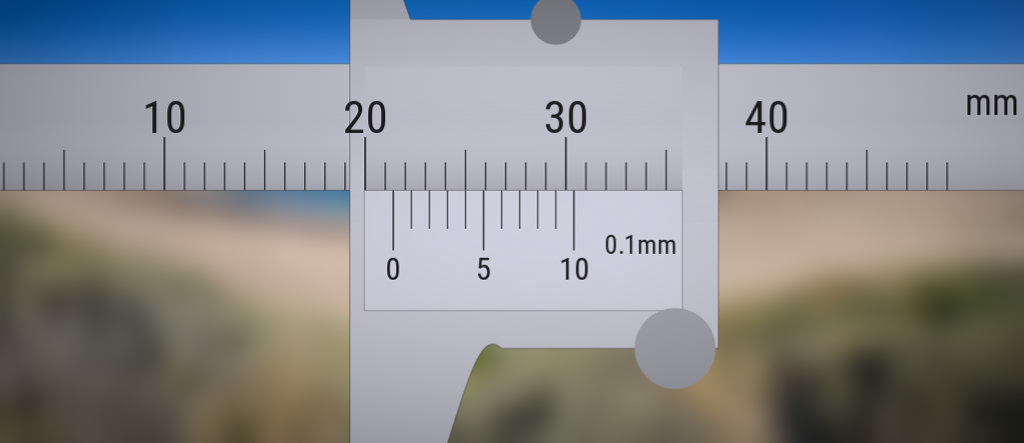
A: 21.4 mm
